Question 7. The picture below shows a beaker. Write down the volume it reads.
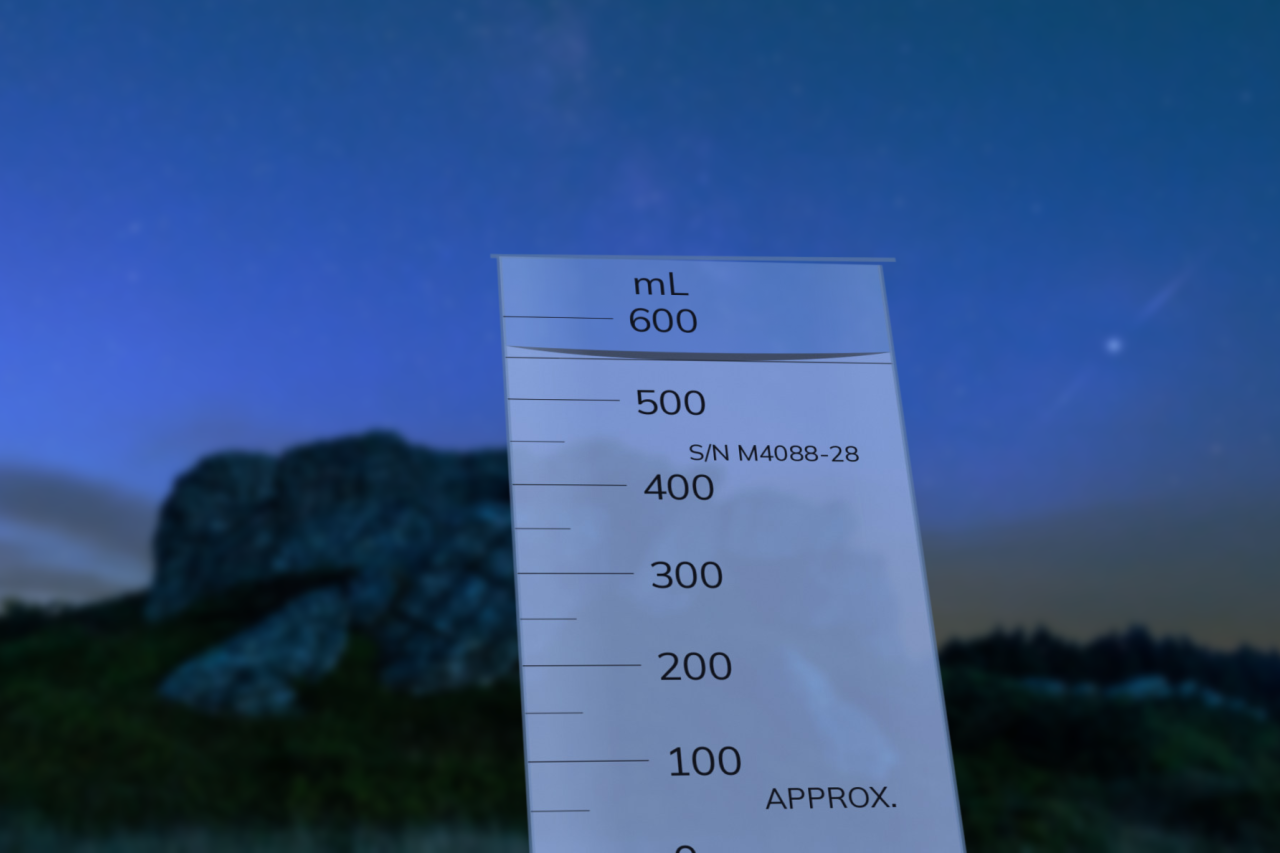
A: 550 mL
